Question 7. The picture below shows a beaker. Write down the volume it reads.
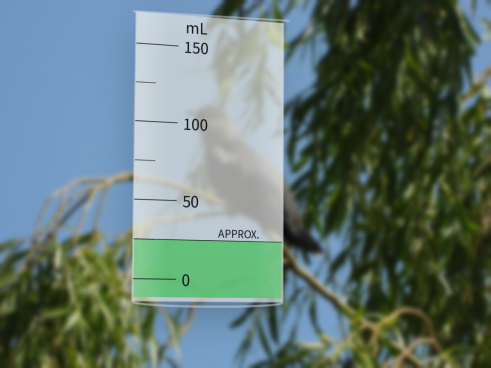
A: 25 mL
